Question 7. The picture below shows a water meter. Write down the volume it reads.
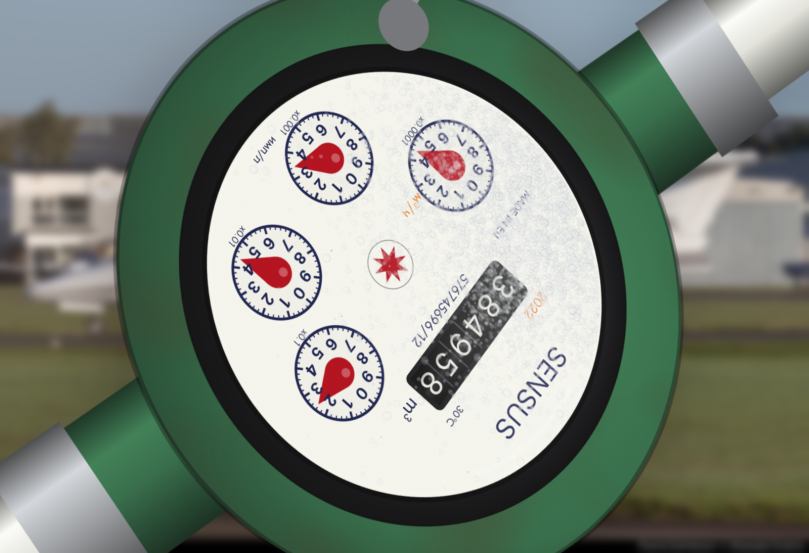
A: 384958.2434 m³
